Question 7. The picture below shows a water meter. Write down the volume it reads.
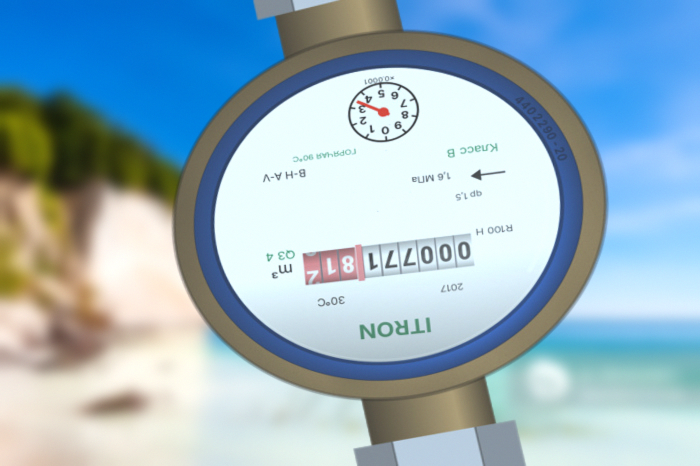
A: 771.8123 m³
